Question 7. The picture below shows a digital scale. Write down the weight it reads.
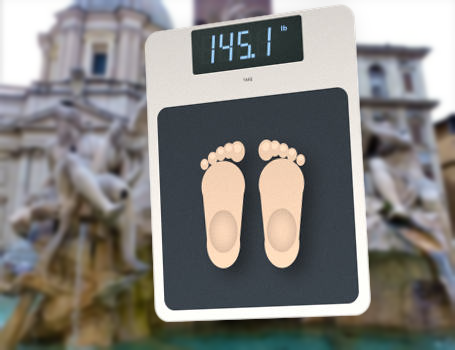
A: 145.1 lb
